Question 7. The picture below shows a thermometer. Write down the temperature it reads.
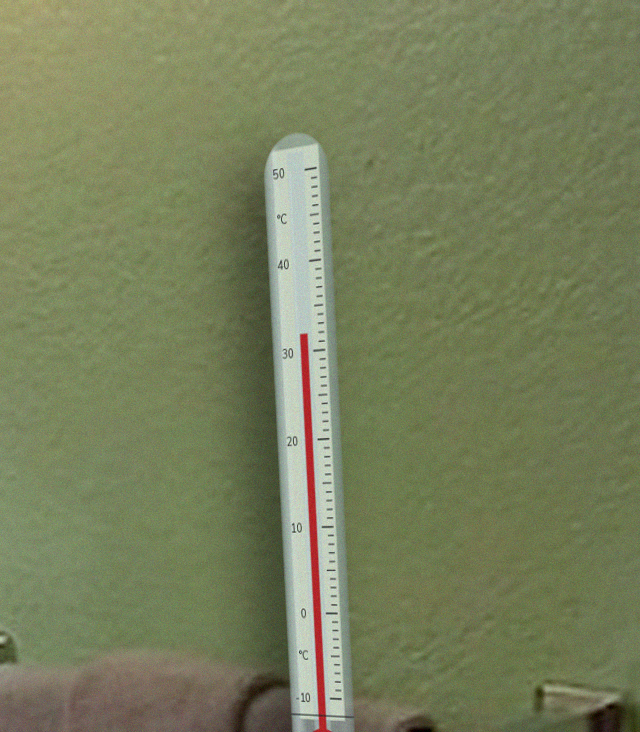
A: 32 °C
